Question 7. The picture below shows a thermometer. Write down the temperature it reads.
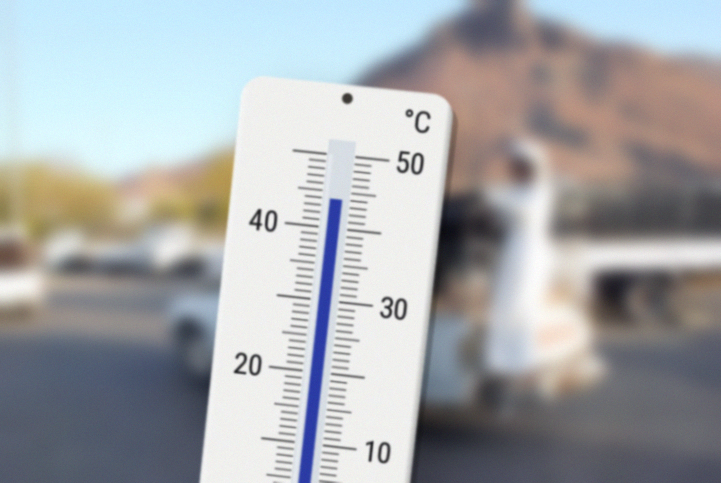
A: 44 °C
